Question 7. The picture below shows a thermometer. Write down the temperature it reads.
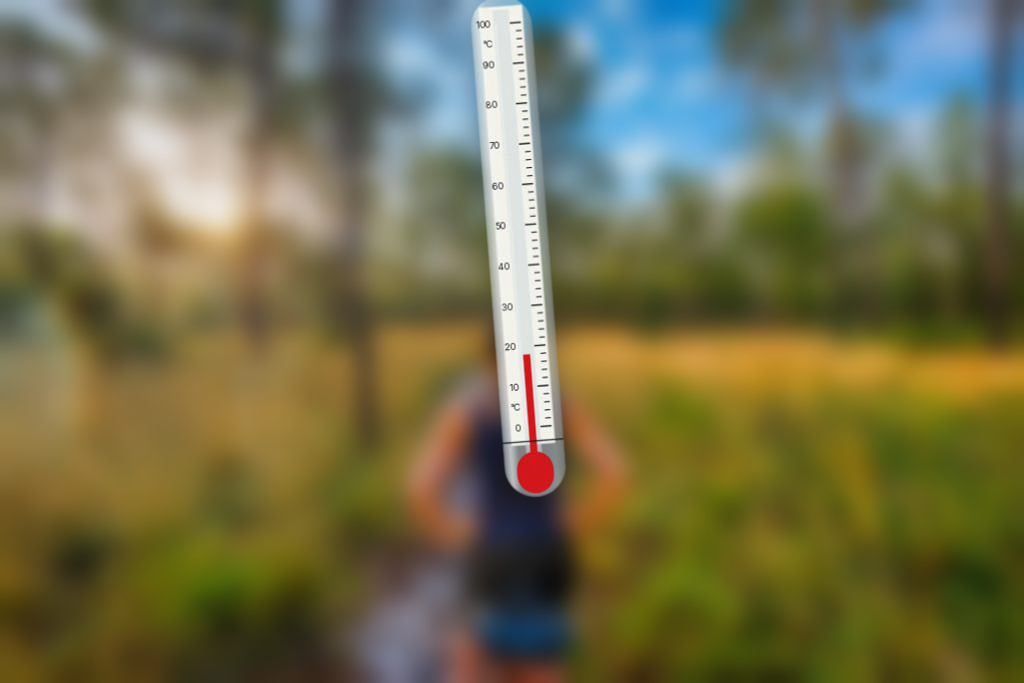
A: 18 °C
